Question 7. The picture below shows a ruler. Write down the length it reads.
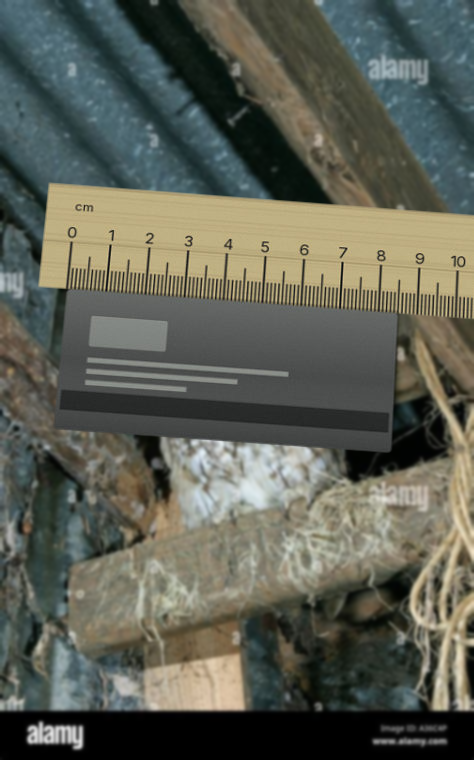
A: 8.5 cm
